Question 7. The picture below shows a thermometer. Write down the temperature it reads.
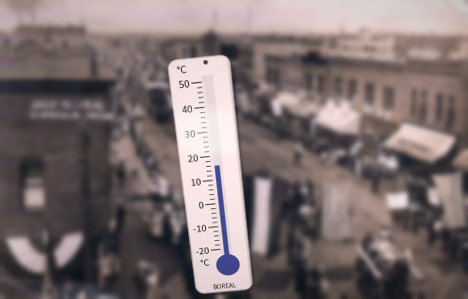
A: 16 °C
